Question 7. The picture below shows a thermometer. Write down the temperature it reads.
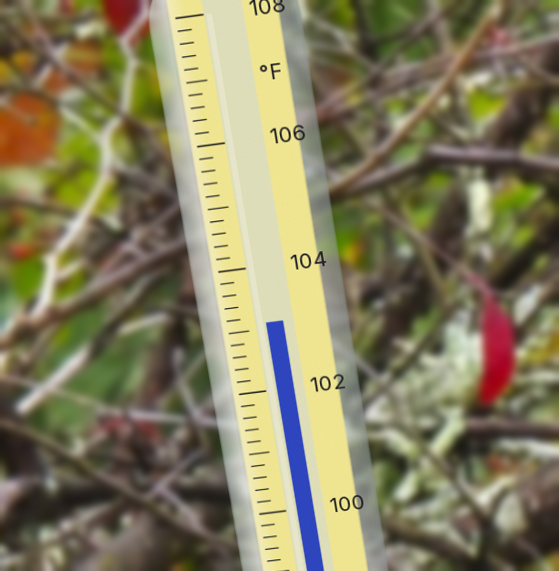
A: 103.1 °F
